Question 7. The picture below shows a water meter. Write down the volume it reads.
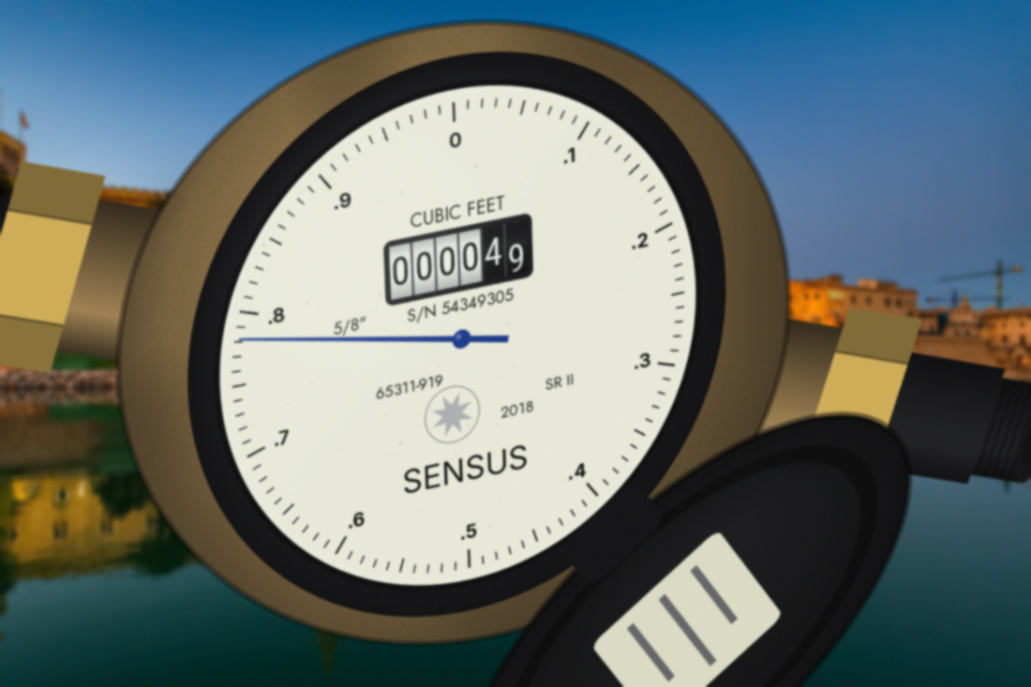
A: 48.78 ft³
